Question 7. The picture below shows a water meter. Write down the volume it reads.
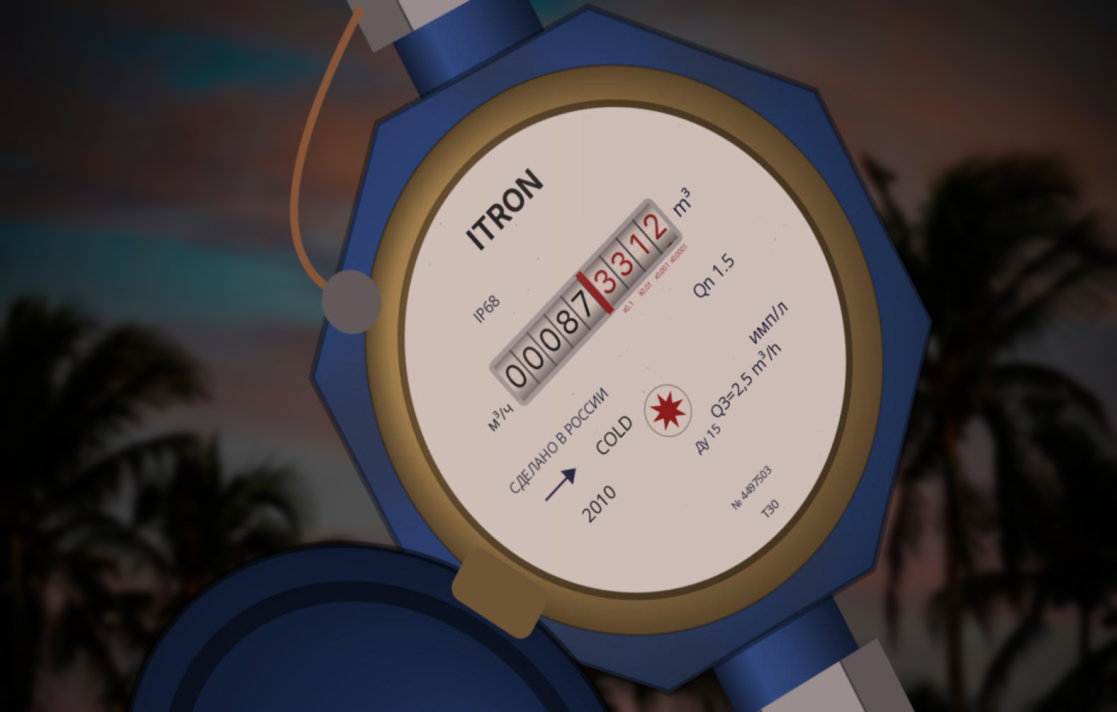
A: 87.3312 m³
